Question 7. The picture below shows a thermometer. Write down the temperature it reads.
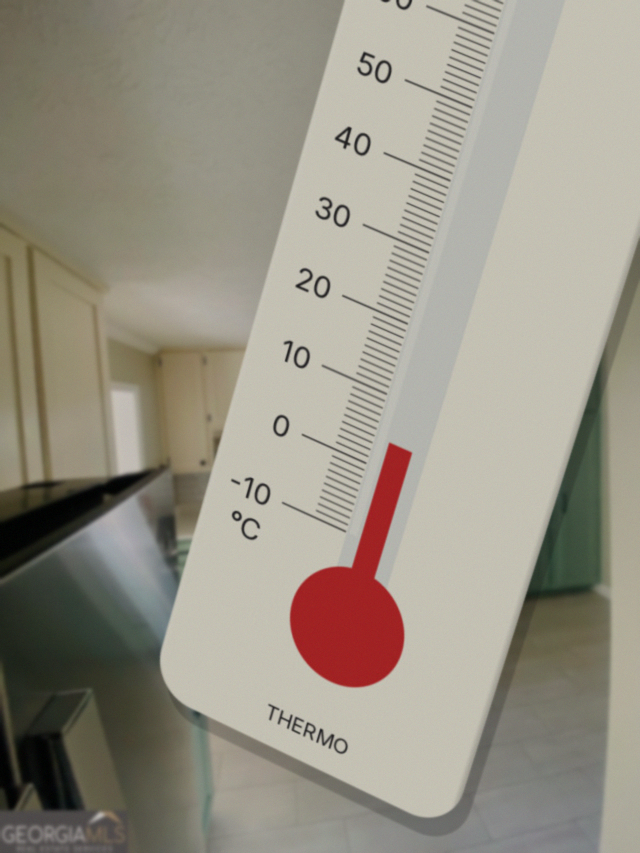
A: 4 °C
